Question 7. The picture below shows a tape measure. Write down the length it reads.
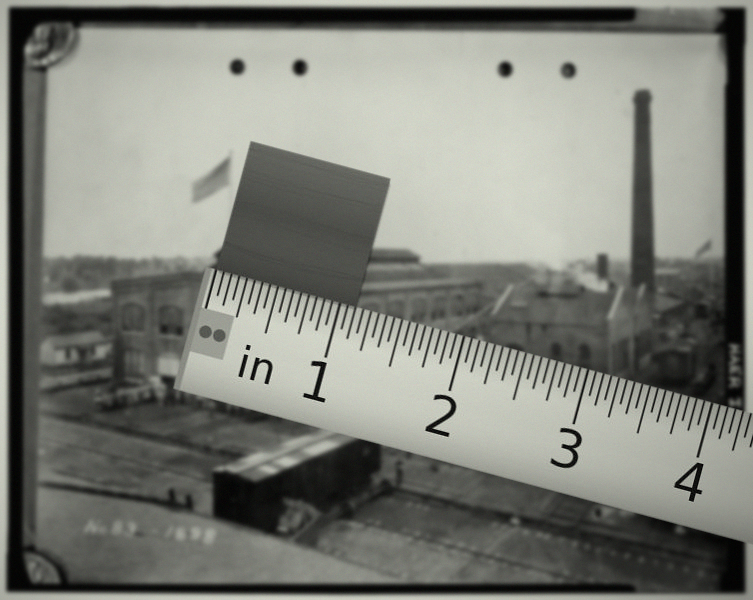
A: 1.125 in
